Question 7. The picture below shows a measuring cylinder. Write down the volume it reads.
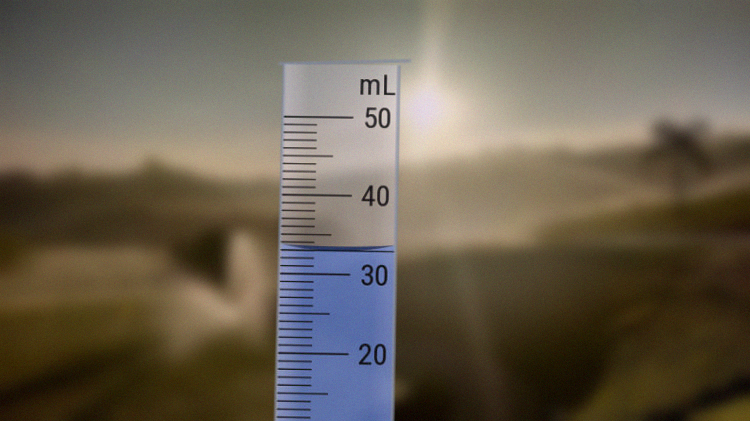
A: 33 mL
